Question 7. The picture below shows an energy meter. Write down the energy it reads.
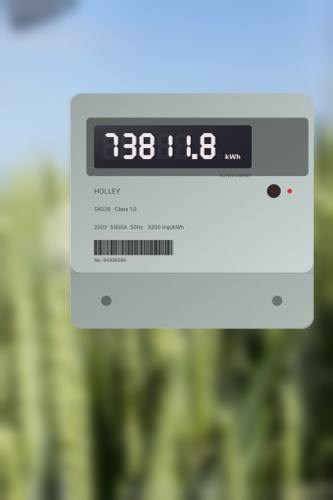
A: 73811.8 kWh
